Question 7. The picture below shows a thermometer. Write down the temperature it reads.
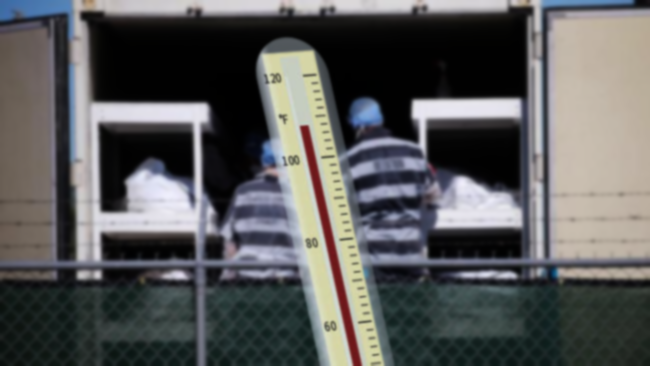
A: 108 °F
